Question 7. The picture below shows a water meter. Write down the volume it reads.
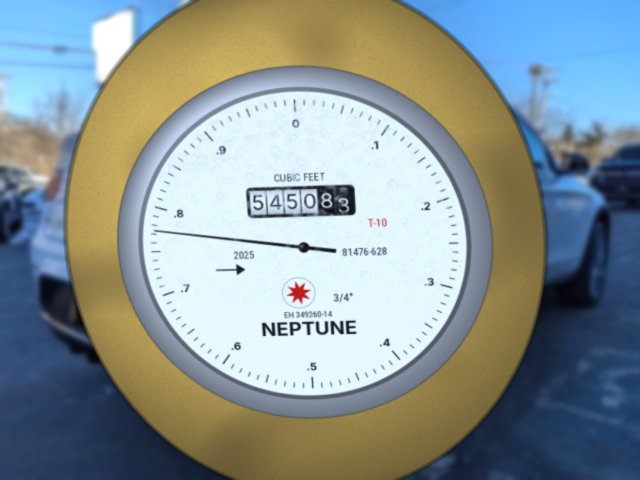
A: 545082.77 ft³
